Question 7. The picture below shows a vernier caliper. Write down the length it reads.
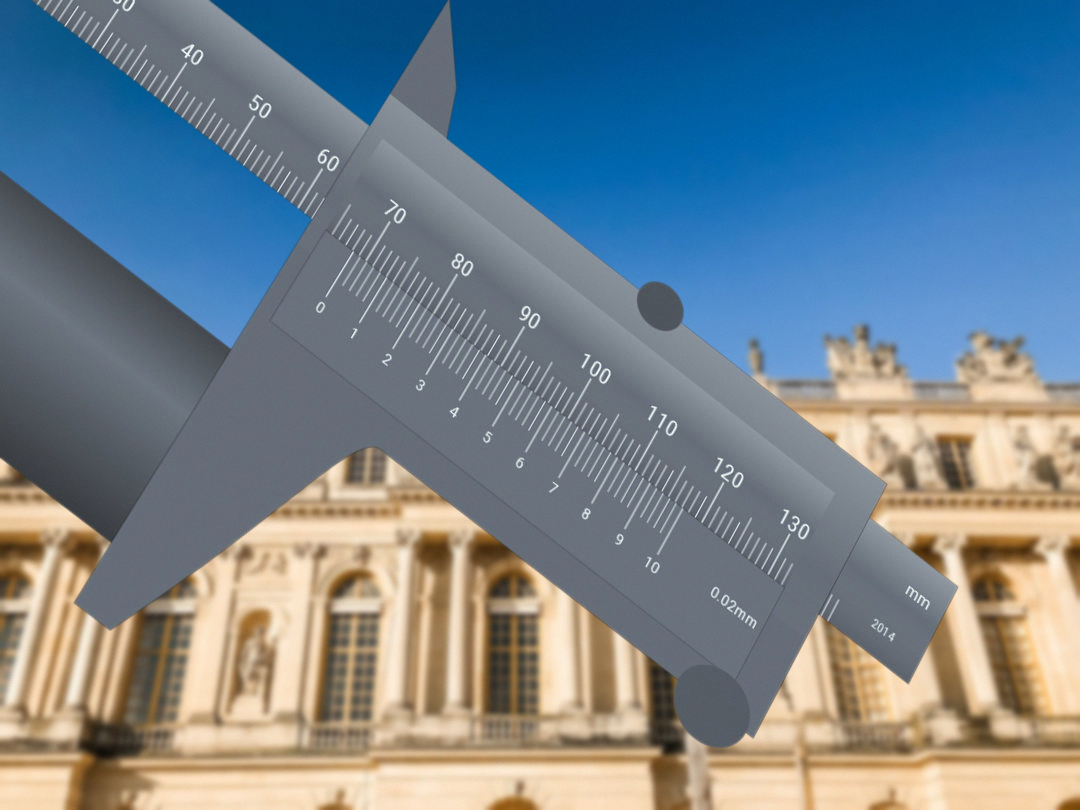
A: 68.2 mm
